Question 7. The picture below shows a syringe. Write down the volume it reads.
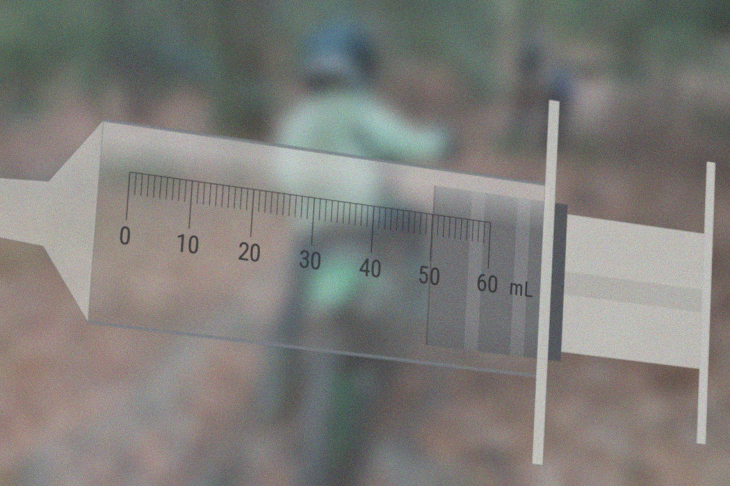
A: 50 mL
